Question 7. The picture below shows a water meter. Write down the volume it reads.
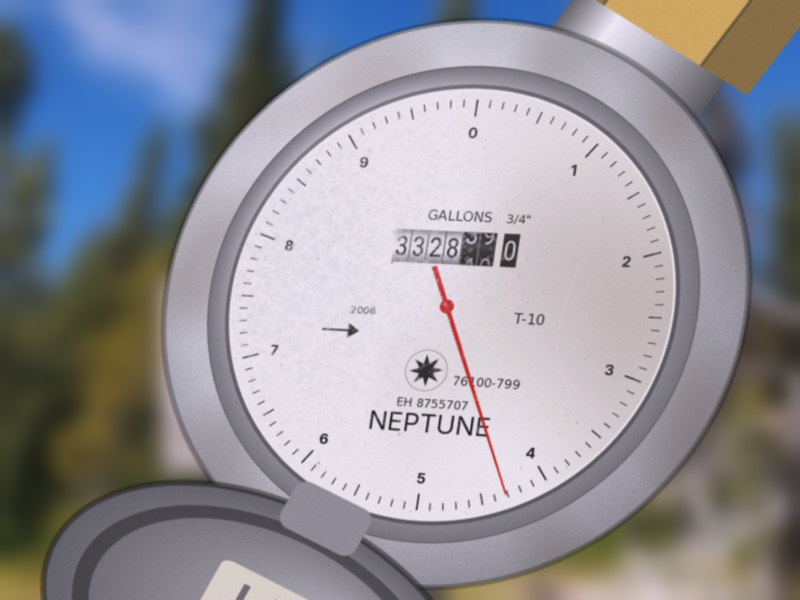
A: 3328394.3 gal
